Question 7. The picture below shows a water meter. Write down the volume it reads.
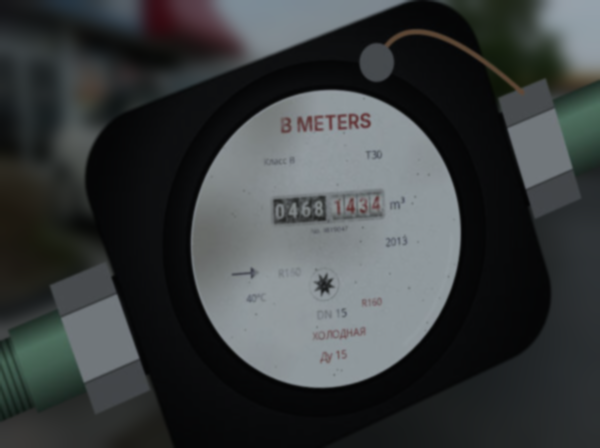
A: 468.1434 m³
